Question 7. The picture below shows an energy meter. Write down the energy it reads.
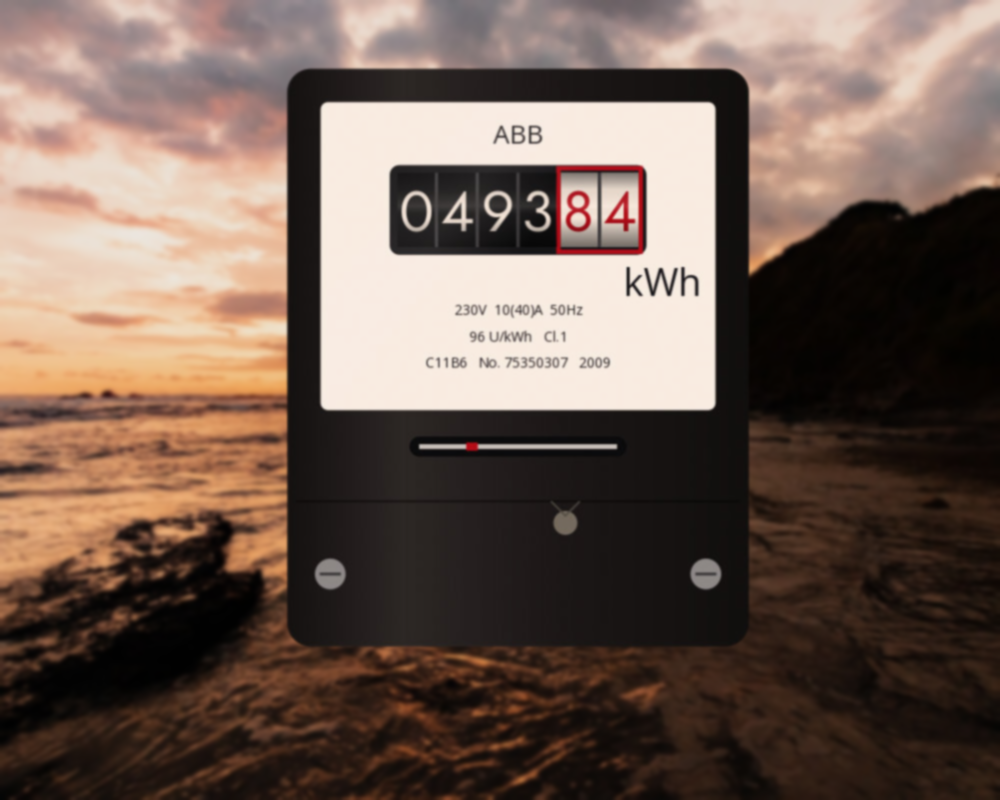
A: 493.84 kWh
